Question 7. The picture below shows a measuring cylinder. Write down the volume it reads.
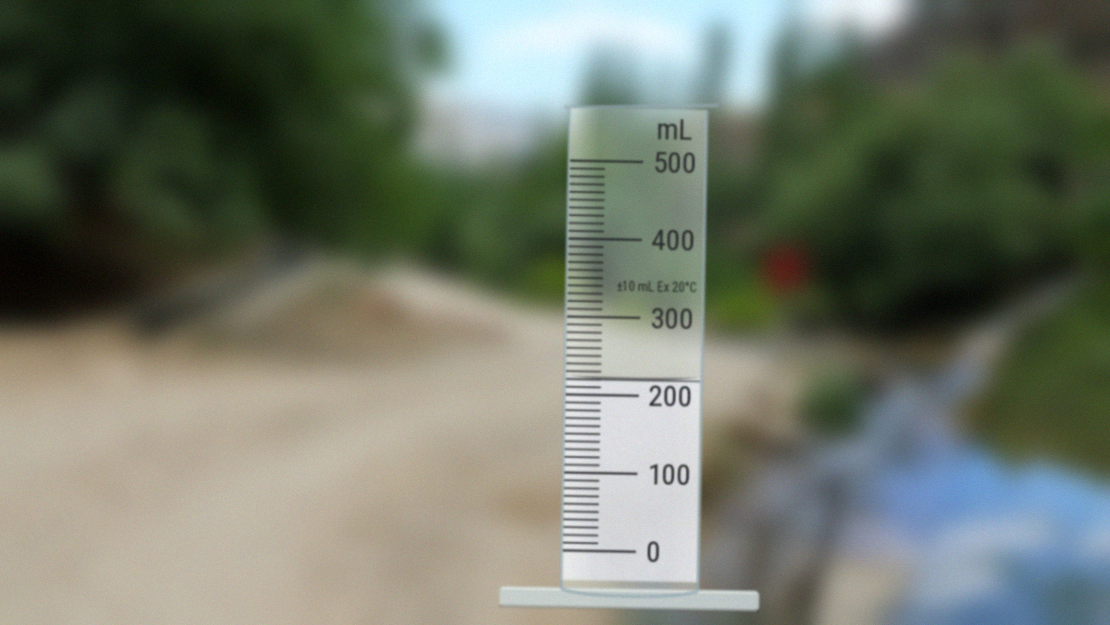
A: 220 mL
